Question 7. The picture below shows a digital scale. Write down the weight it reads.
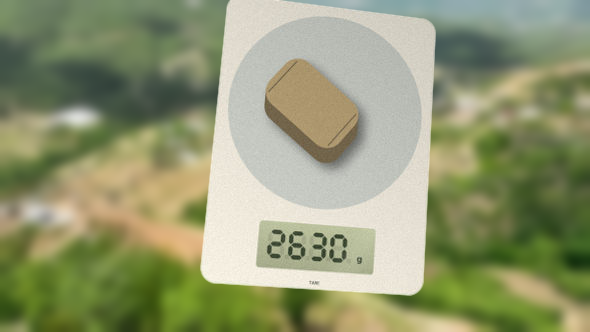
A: 2630 g
